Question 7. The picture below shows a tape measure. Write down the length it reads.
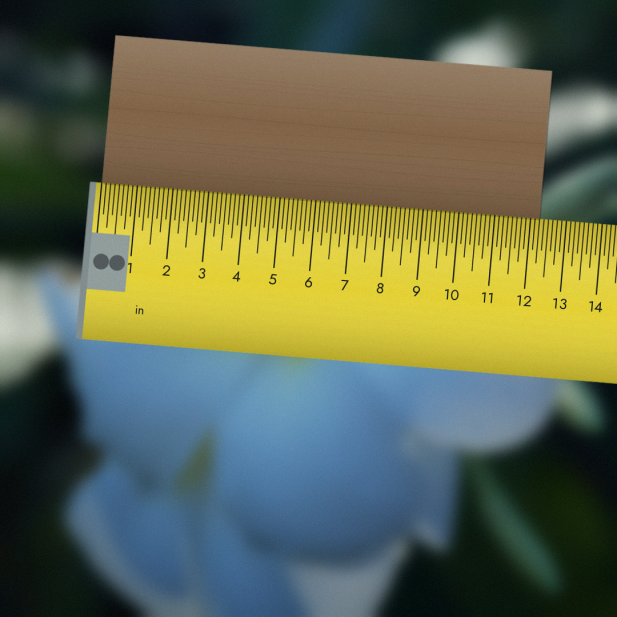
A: 12.25 in
